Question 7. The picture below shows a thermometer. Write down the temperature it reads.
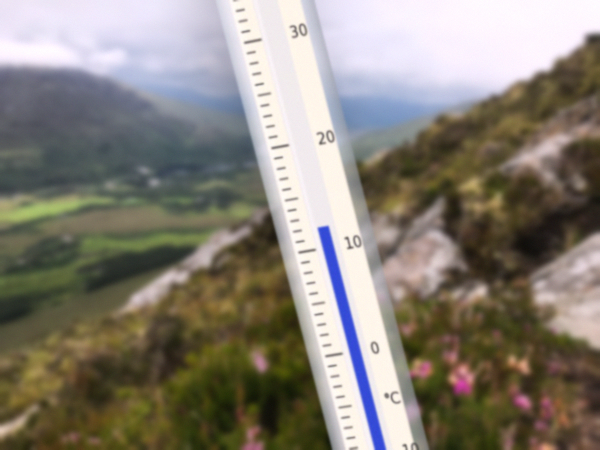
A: 12 °C
